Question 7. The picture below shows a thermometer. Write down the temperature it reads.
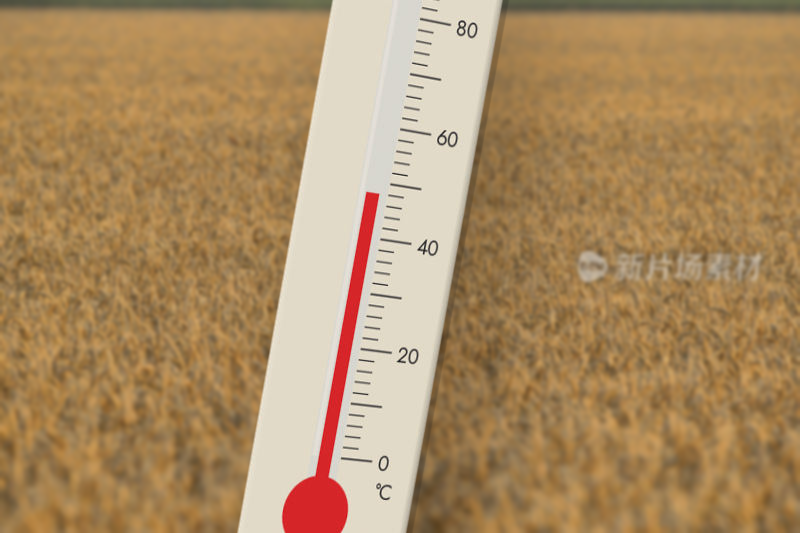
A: 48 °C
